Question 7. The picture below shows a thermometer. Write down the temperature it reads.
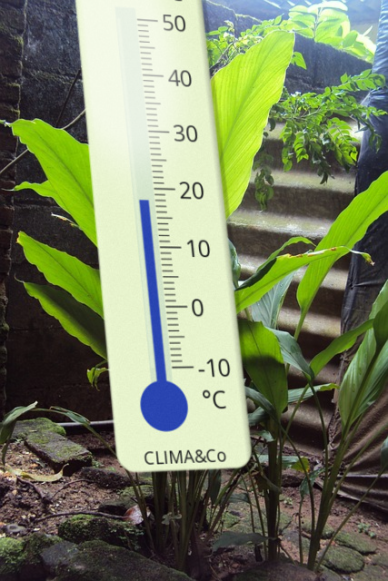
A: 18 °C
